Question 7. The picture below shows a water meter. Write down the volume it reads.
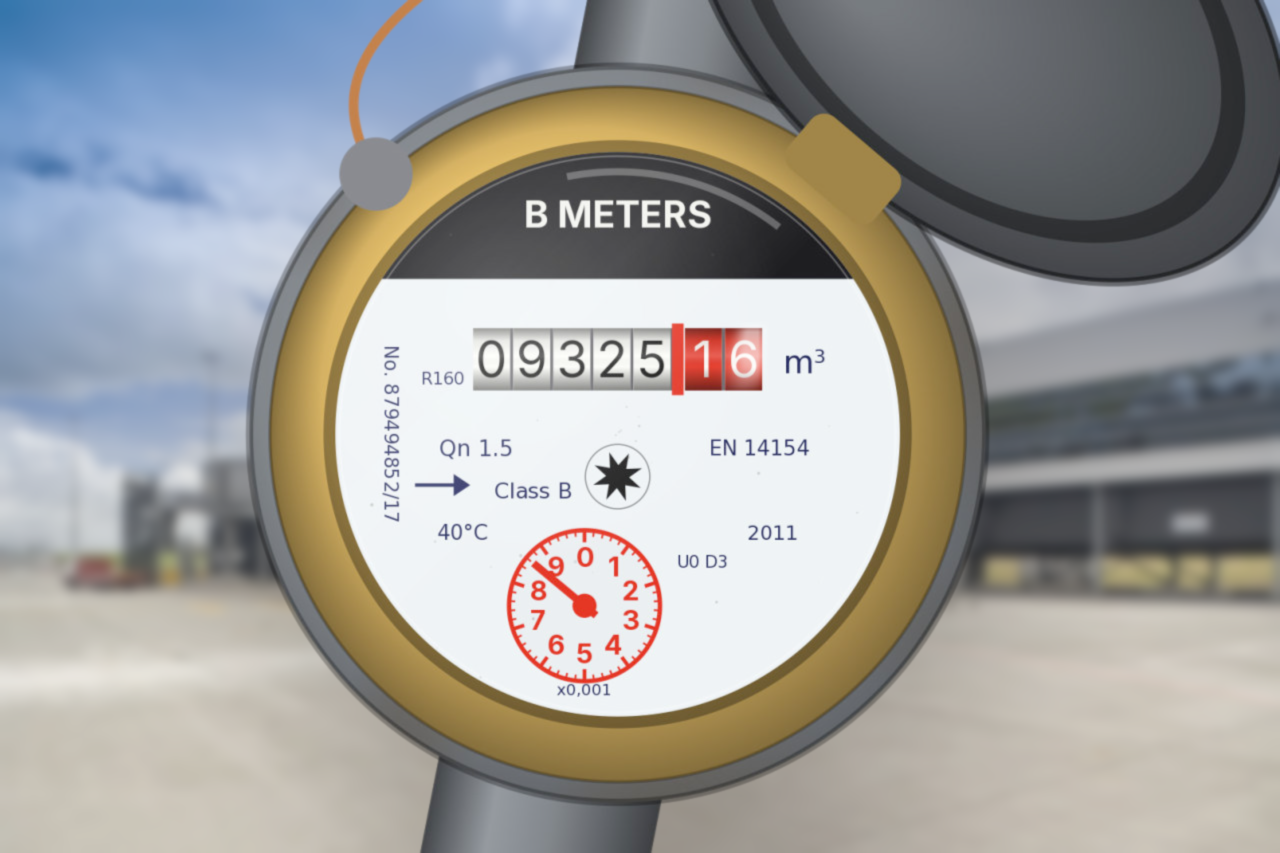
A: 9325.168 m³
